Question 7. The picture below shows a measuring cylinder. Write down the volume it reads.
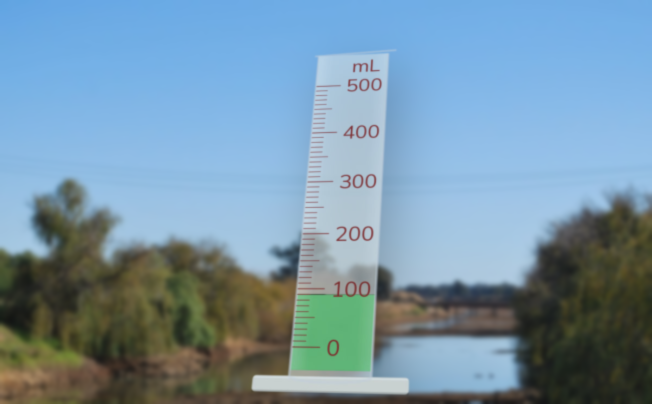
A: 90 mL
